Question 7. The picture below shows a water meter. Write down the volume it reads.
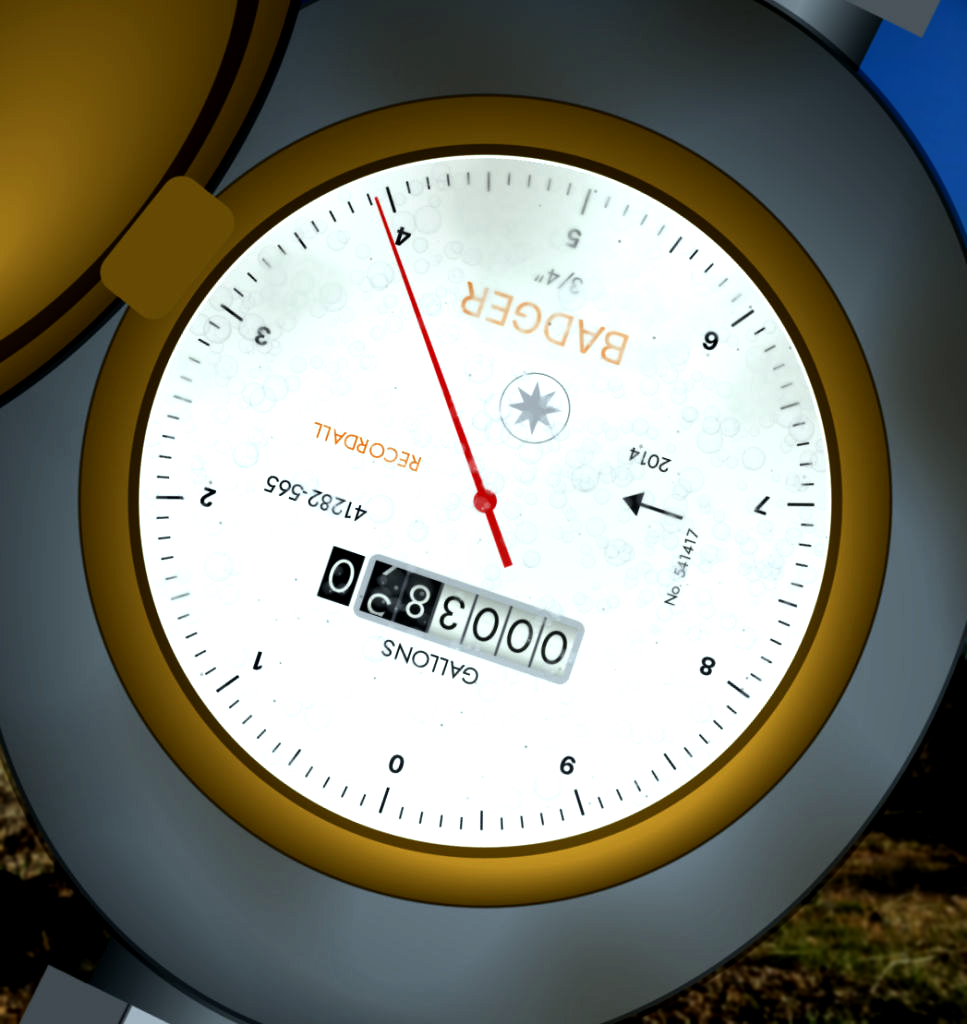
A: 3853.9 gal
